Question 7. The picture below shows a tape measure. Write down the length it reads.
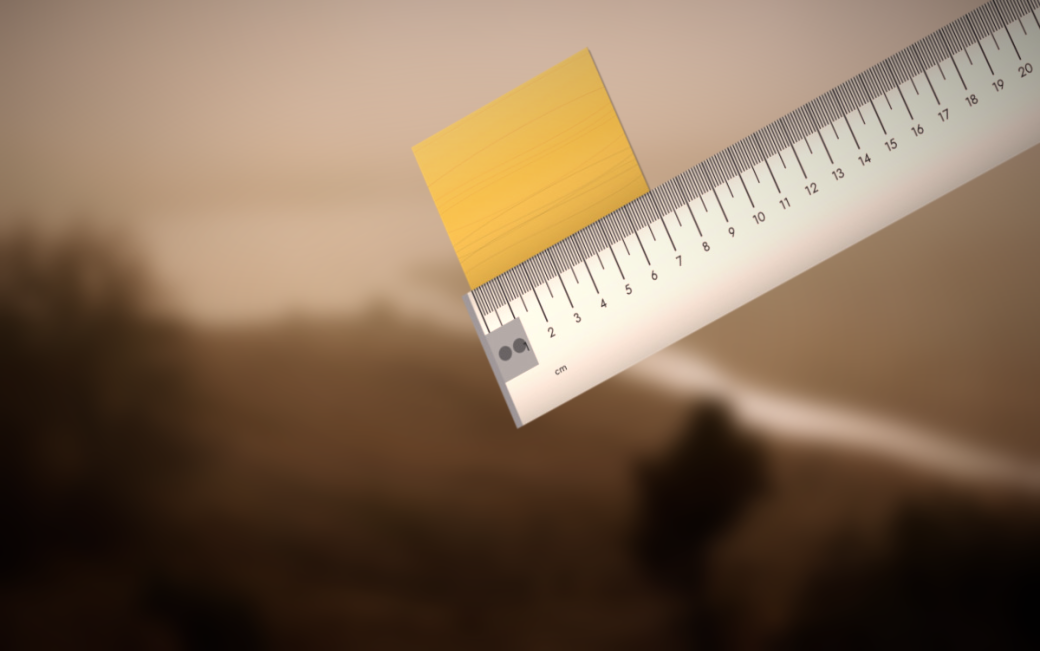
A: 7 cm
